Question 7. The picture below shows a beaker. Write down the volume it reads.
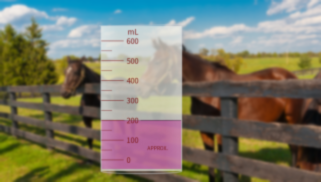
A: 200 mL
